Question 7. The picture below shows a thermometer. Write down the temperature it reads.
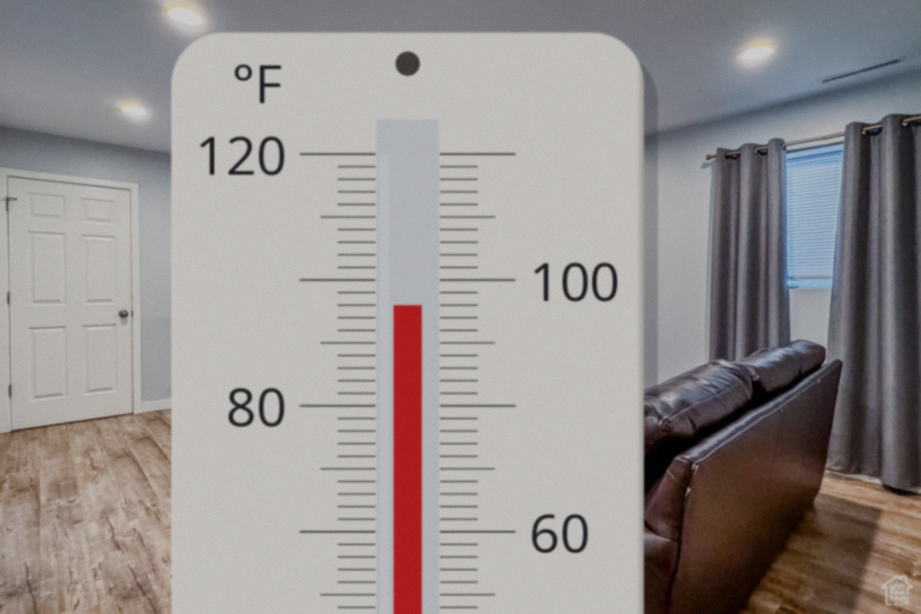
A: 96 °F
